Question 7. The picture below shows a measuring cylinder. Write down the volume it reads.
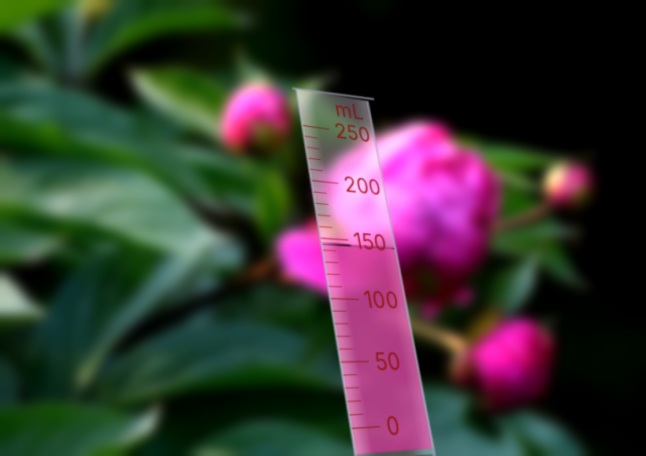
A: 145 mL
